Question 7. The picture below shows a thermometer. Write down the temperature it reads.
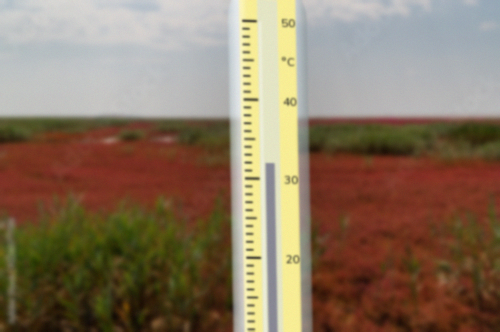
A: 32 °C
